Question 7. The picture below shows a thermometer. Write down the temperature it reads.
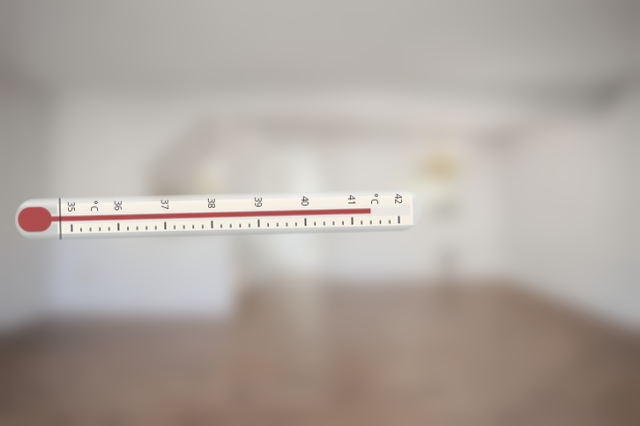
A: 41.4 °C
